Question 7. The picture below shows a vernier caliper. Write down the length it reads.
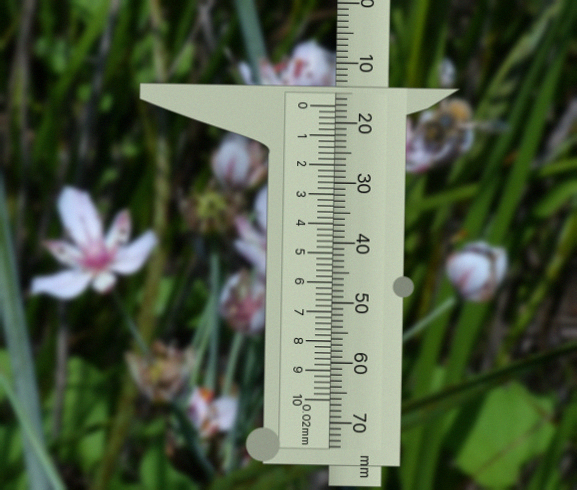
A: 17.2 mm
